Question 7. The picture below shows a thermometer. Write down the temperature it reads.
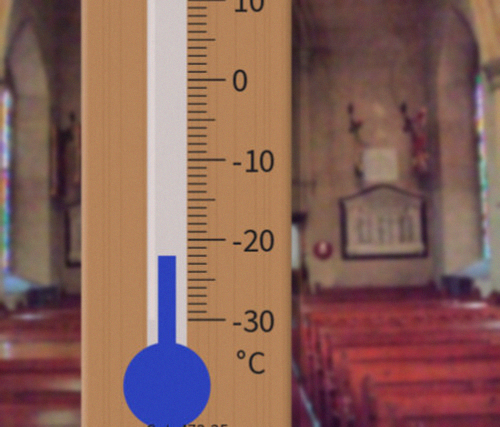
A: -22 °C
